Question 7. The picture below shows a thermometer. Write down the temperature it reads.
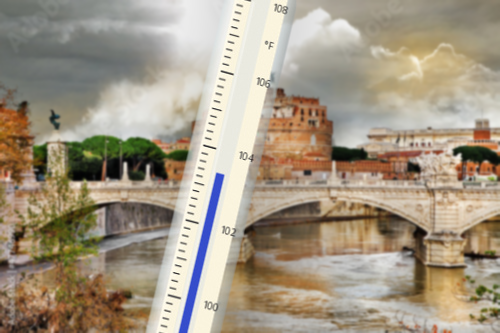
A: 103.4 °F
